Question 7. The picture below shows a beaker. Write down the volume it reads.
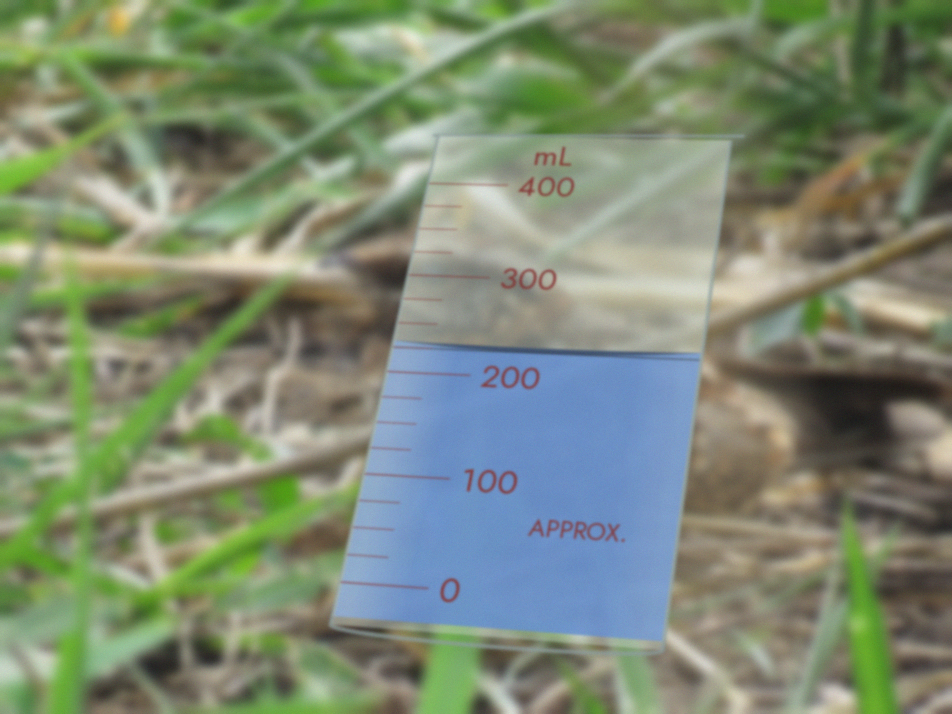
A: 225 mL
